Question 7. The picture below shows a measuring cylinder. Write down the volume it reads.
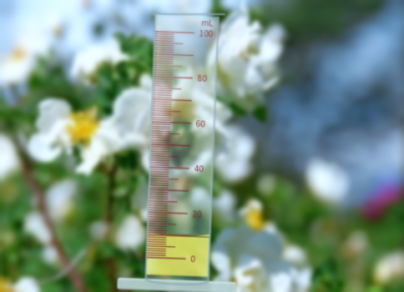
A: 10 mL
